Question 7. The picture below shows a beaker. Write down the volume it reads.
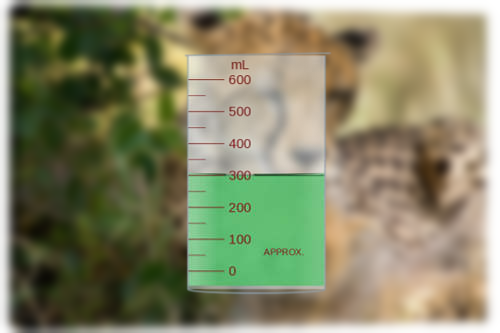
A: 300 mL
